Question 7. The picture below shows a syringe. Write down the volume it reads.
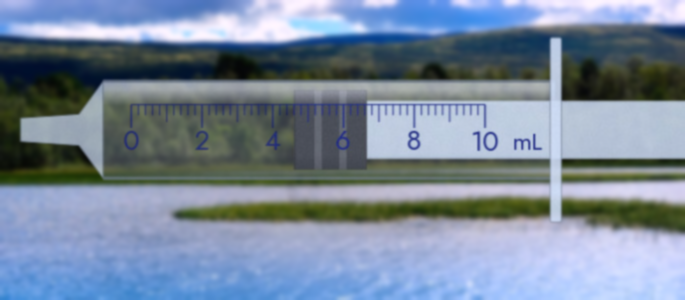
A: 4.6 mL
